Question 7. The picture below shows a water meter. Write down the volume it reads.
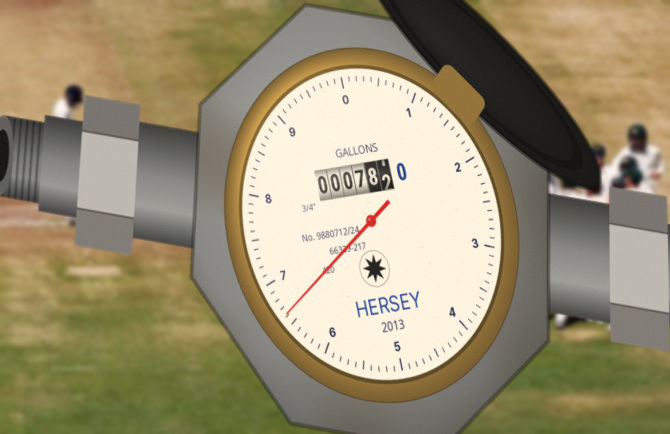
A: 7816.6 gal
